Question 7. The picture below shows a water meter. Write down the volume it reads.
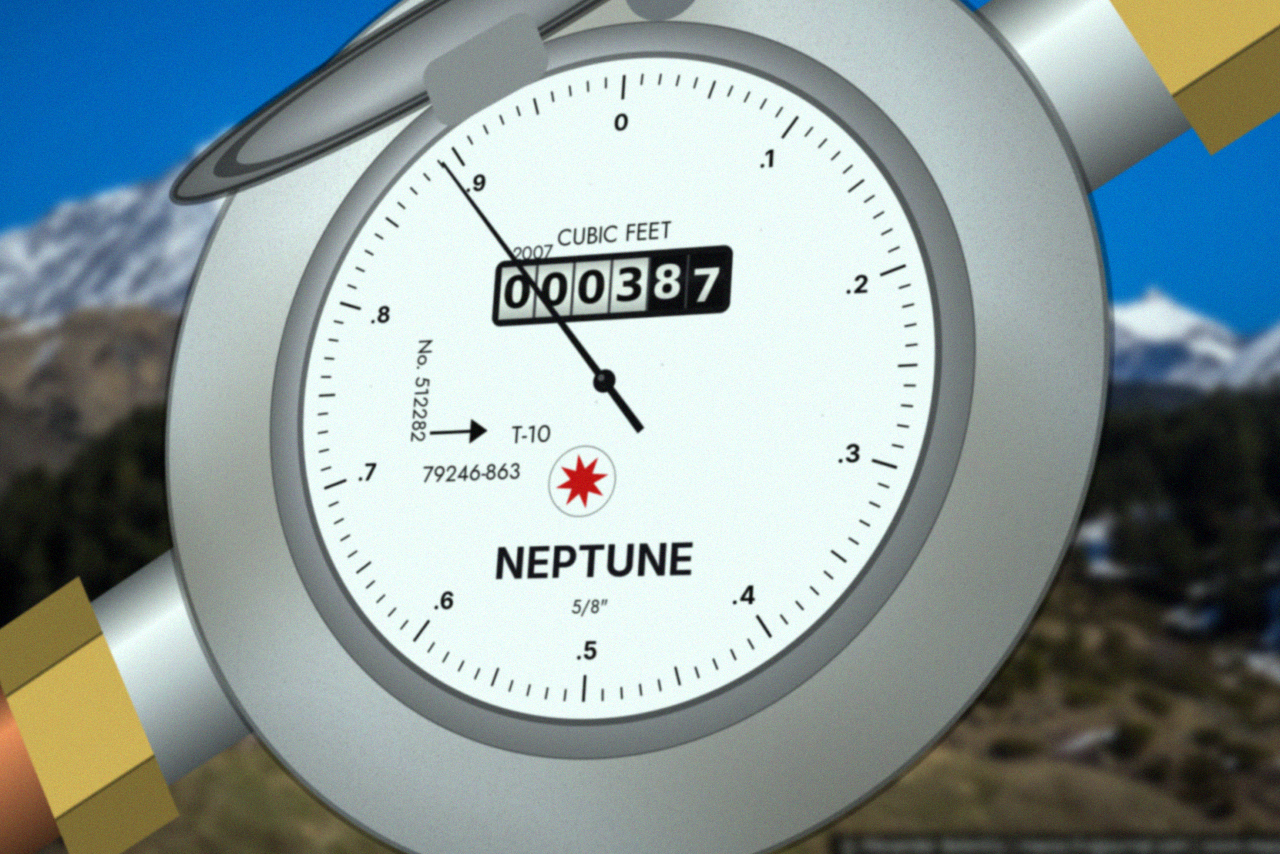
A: 386.89 ft³
